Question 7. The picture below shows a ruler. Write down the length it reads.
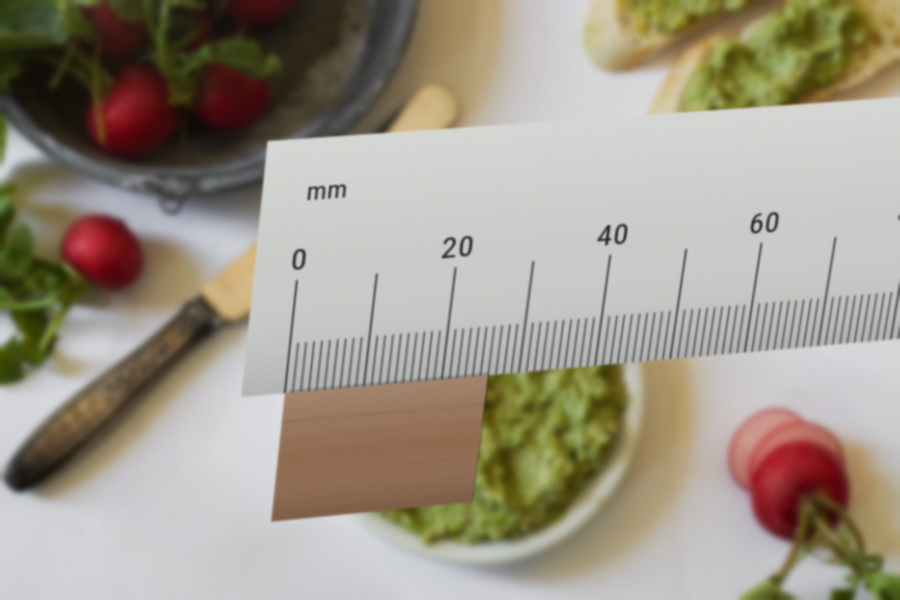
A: 26 mm
